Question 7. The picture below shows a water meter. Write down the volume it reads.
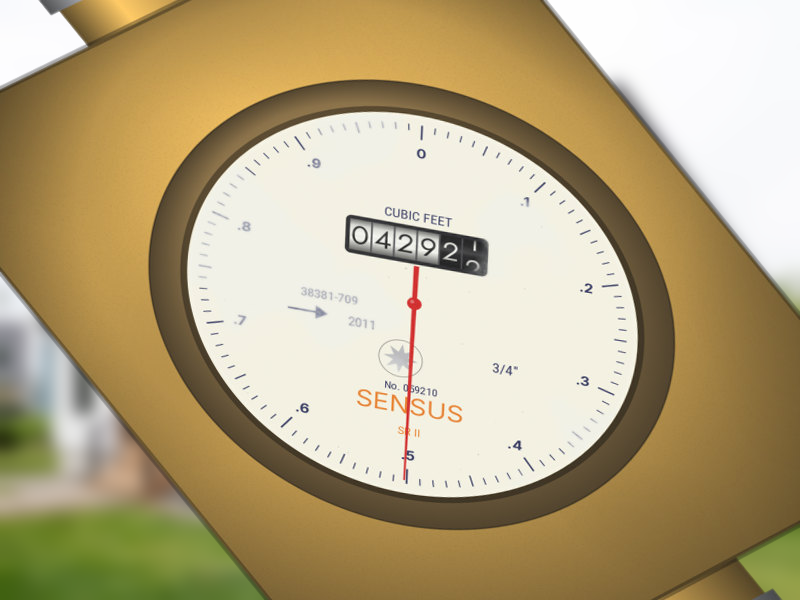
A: 42921.50 ft³
